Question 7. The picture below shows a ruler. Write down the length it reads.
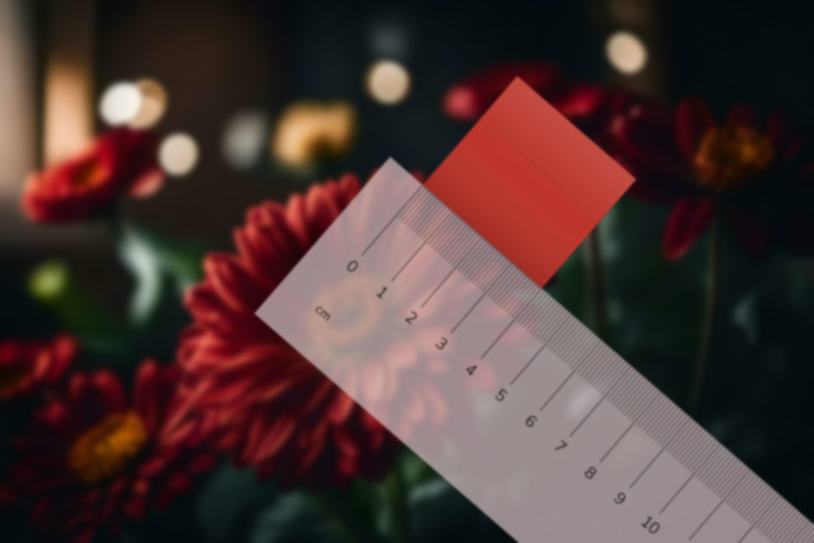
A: 4 cm
